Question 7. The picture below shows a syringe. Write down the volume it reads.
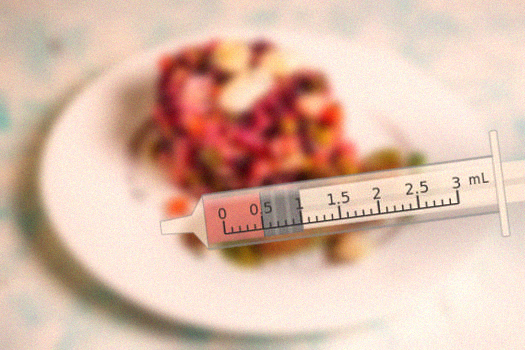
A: 0.5 mL
